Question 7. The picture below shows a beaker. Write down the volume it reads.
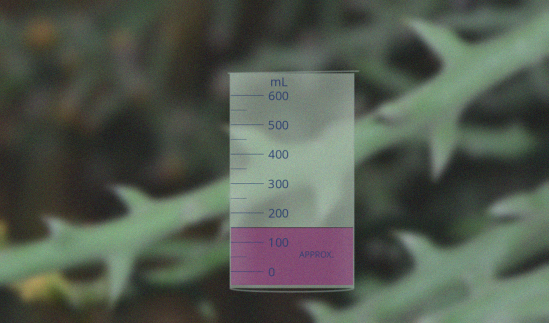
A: 150 mL
